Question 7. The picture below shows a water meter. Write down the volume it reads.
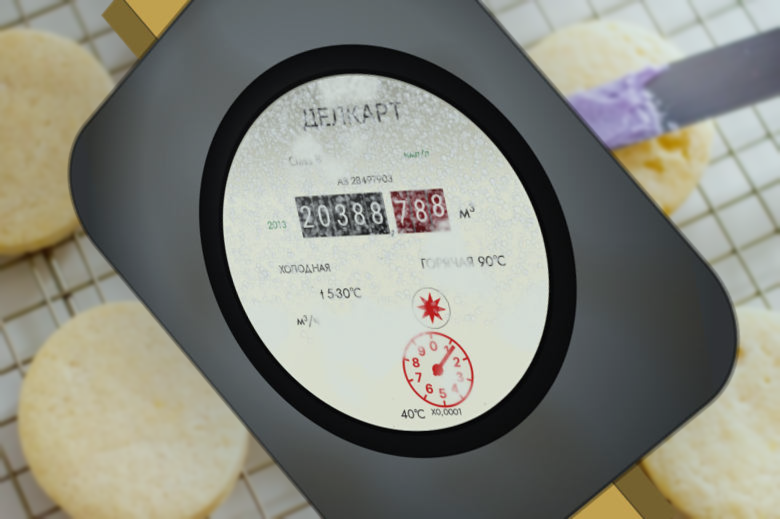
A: 20388.7881 m³
